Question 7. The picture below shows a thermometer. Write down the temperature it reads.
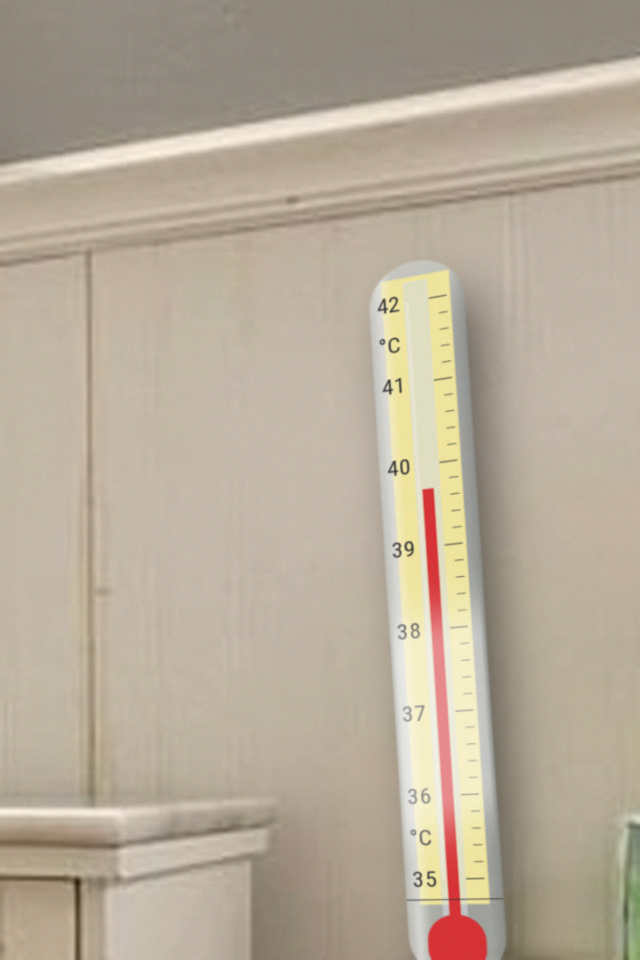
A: 39.7 °C
